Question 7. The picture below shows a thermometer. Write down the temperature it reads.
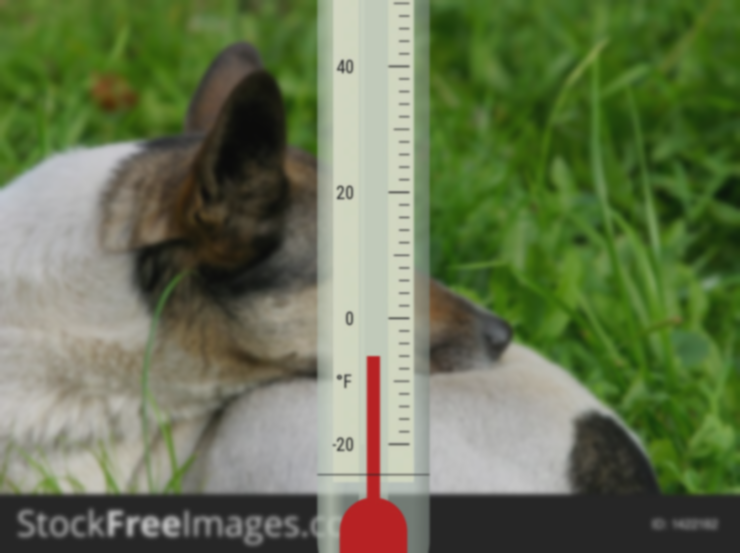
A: -6 °F
